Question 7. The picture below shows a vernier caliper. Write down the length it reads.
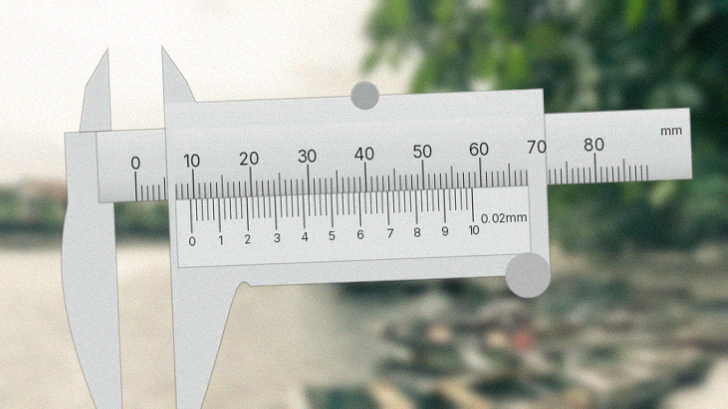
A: 9.4 mm
